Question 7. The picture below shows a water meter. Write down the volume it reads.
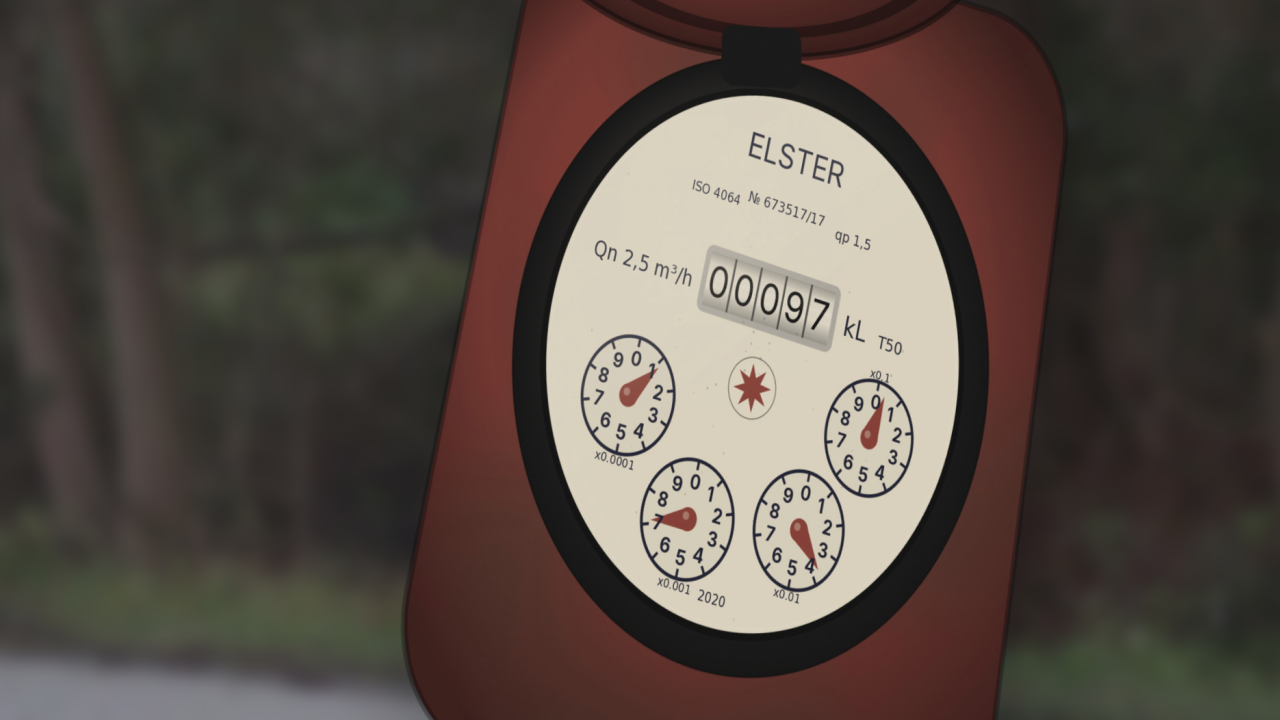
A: 97.0371 kL
